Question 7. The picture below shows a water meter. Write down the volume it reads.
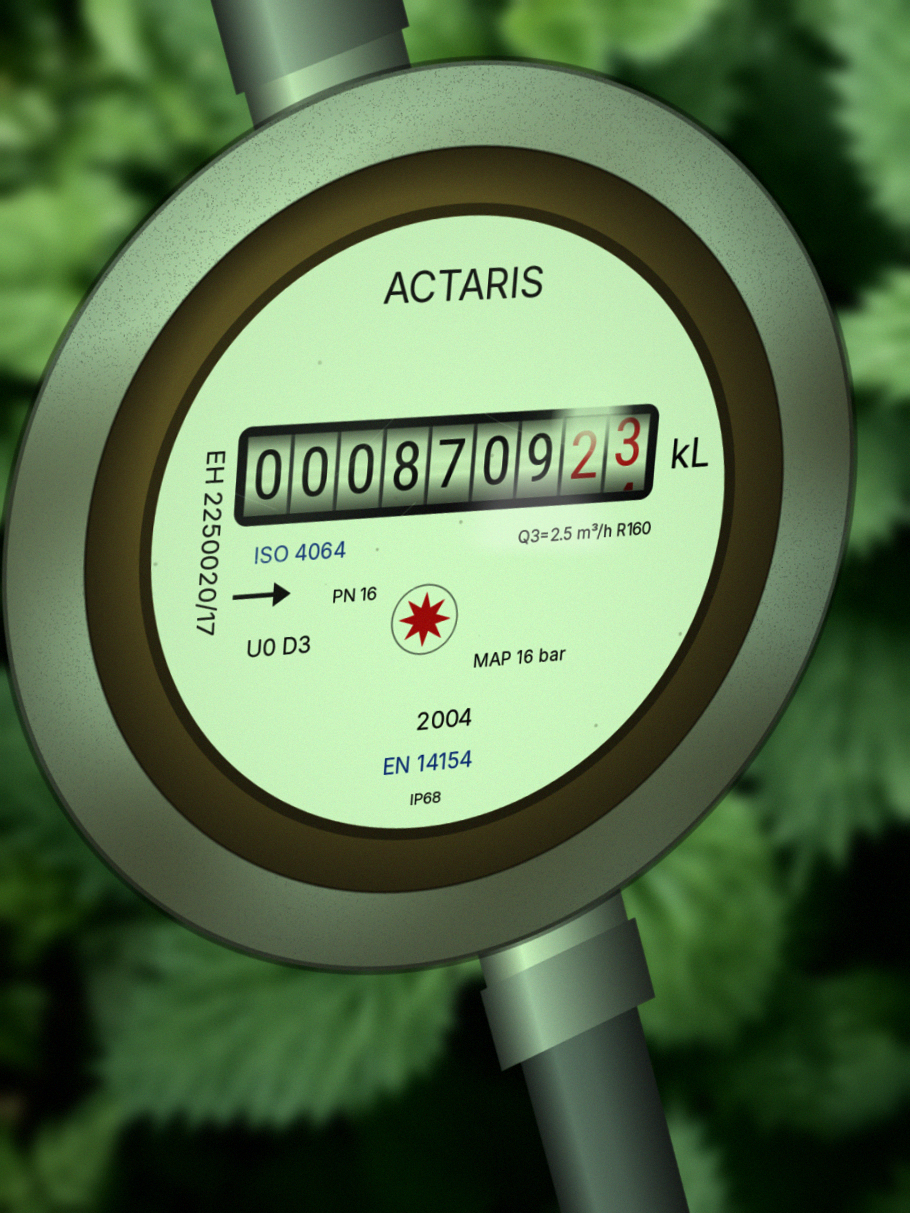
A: 8709.23 kL
